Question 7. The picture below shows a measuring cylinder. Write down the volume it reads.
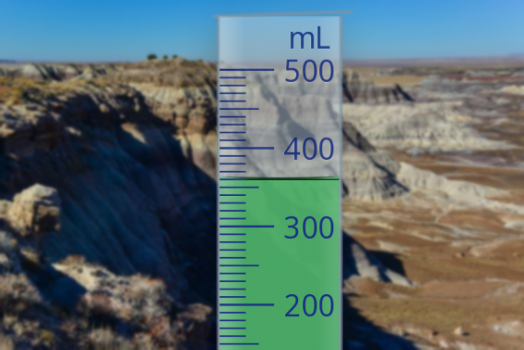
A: 360 mL
